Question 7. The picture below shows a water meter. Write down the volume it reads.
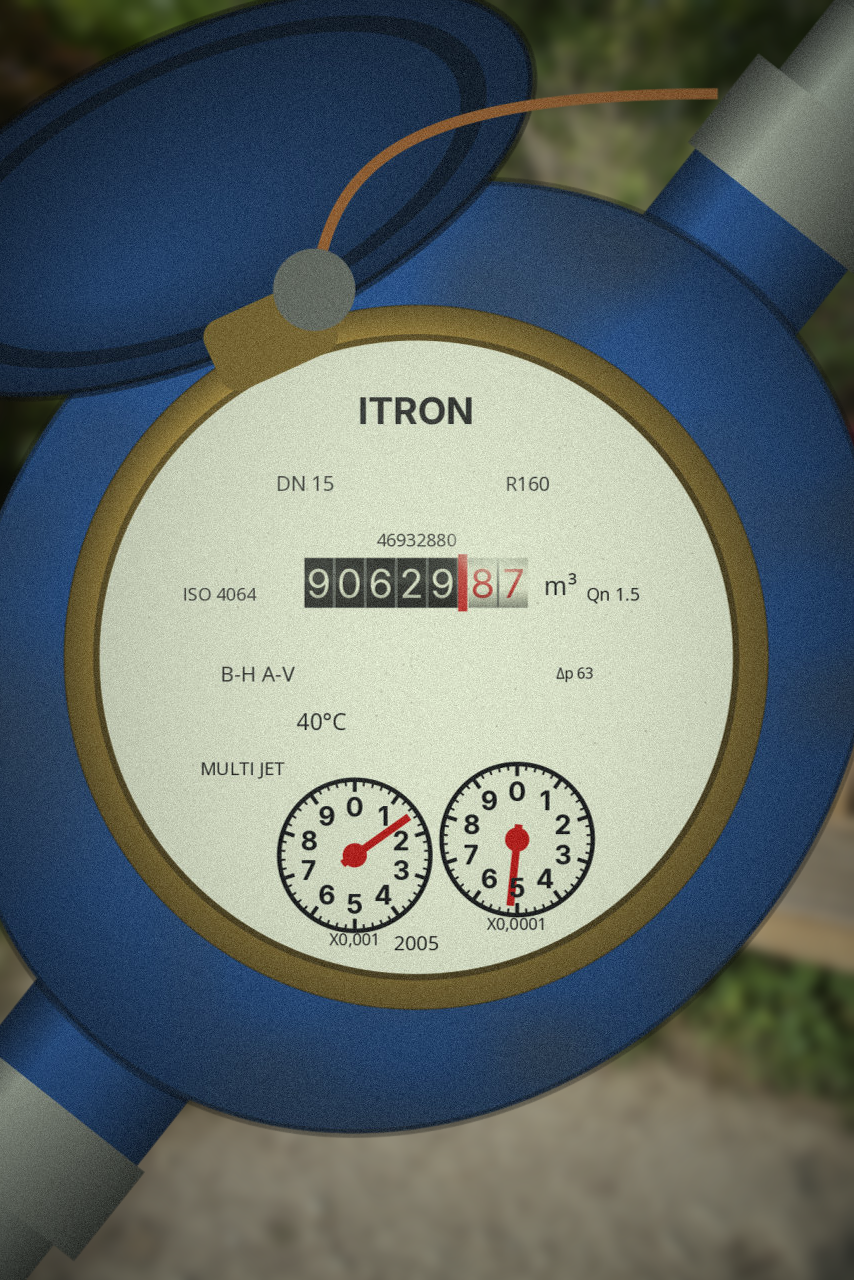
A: 90629.8715 m³
